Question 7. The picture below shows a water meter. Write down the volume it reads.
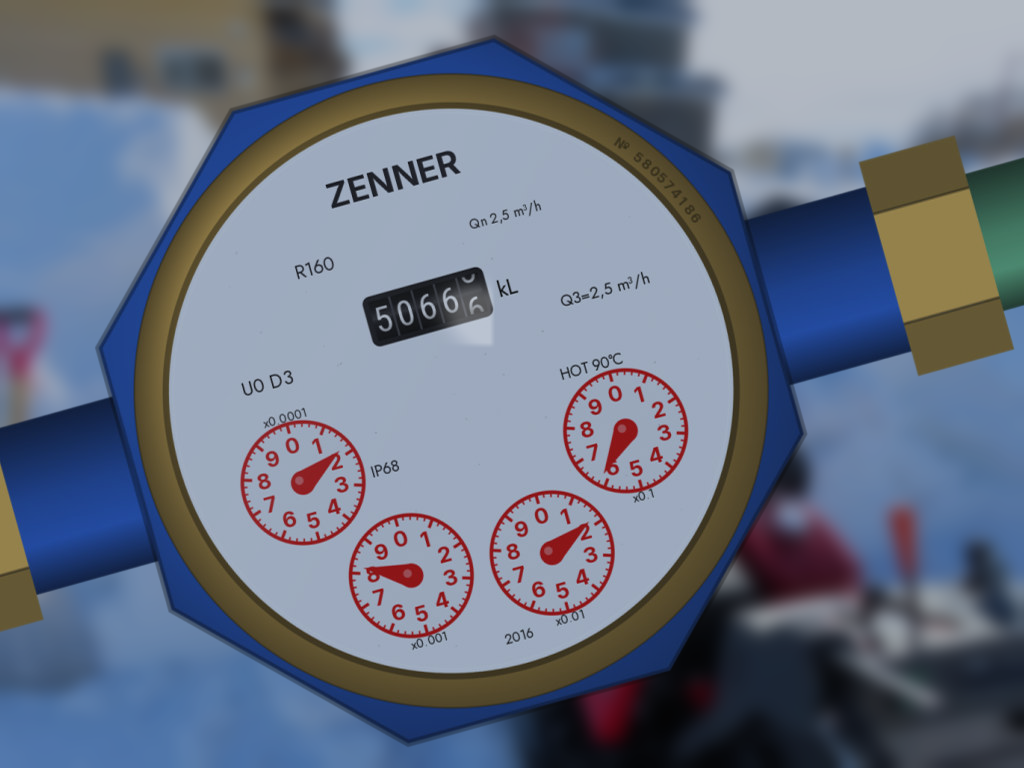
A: 50665.6181 kL
